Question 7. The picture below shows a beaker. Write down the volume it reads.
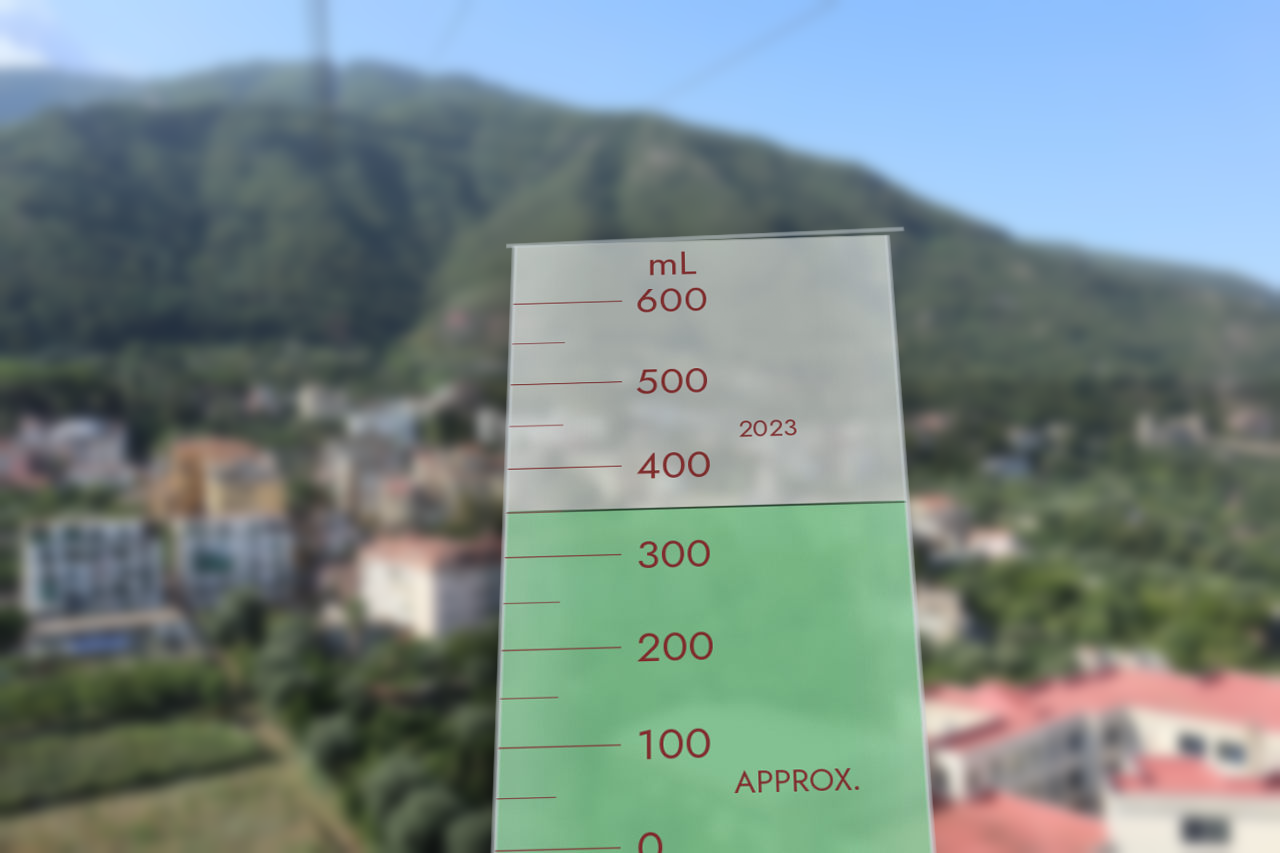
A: 350 mL
